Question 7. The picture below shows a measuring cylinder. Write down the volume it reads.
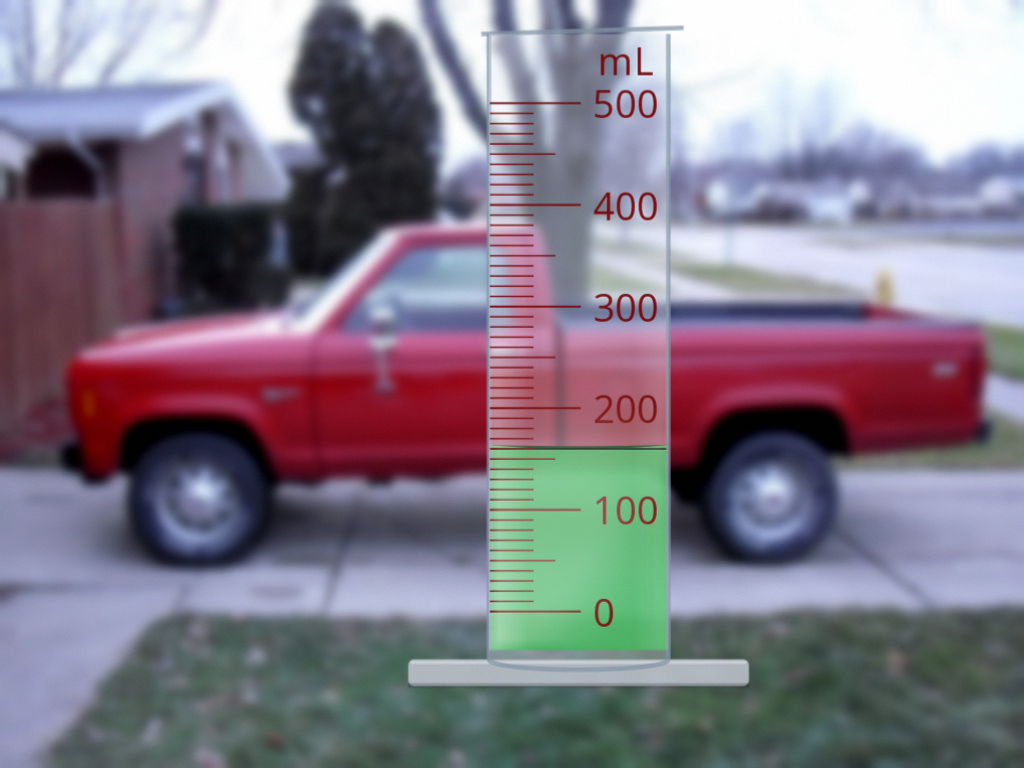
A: 160 mL
